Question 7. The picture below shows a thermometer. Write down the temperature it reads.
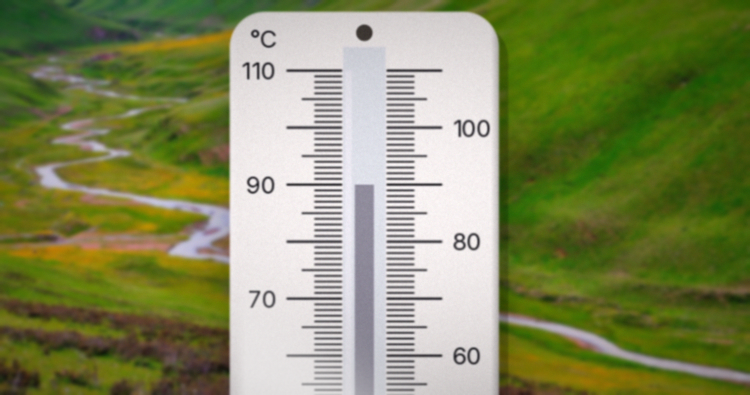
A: 90 °C
